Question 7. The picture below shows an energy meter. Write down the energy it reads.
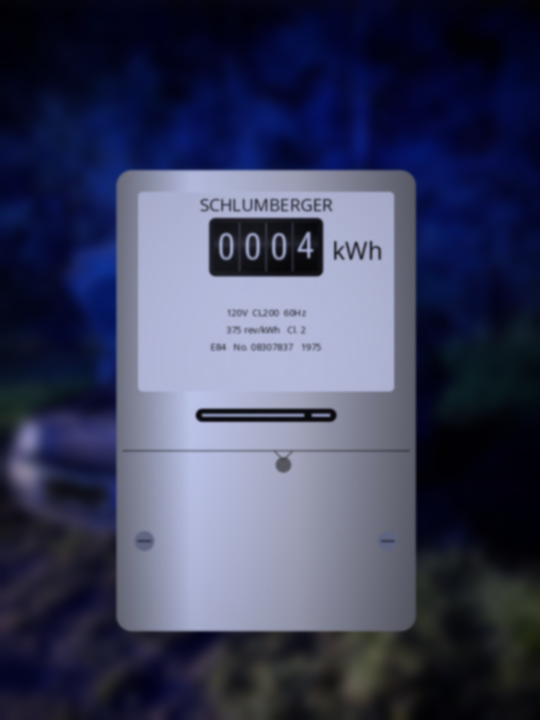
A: 4 kWh
